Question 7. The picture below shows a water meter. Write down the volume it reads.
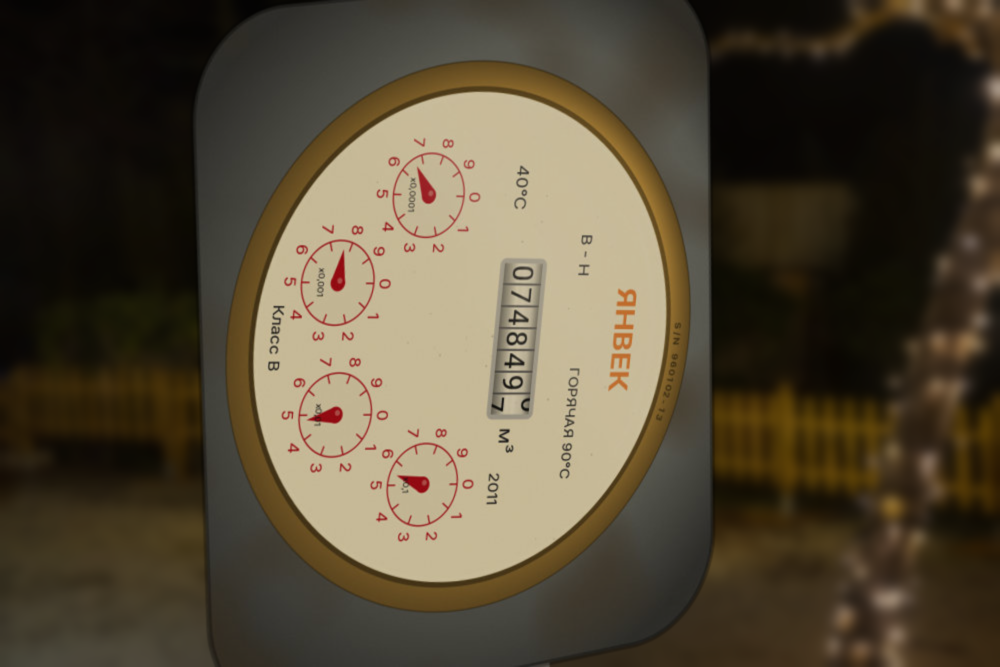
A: 748496.5476 m³
